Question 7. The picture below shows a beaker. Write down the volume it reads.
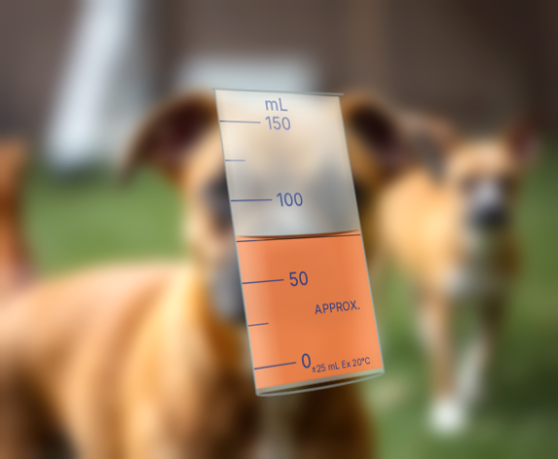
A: 75 mL
